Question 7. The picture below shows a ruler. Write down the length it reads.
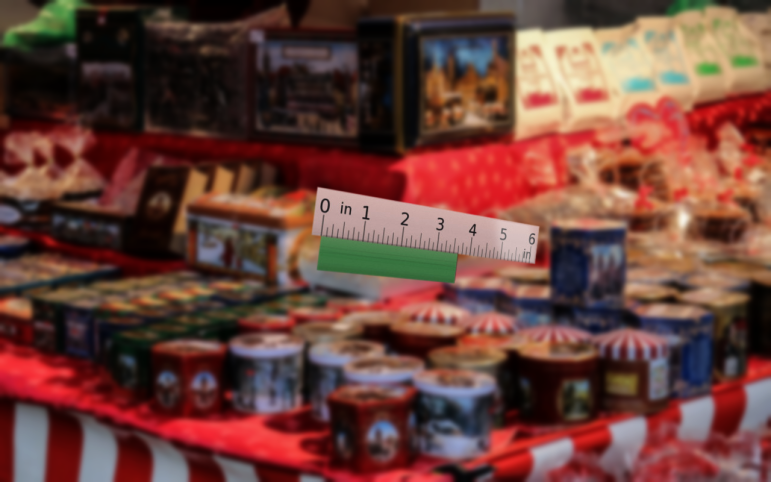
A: 3.625 in
